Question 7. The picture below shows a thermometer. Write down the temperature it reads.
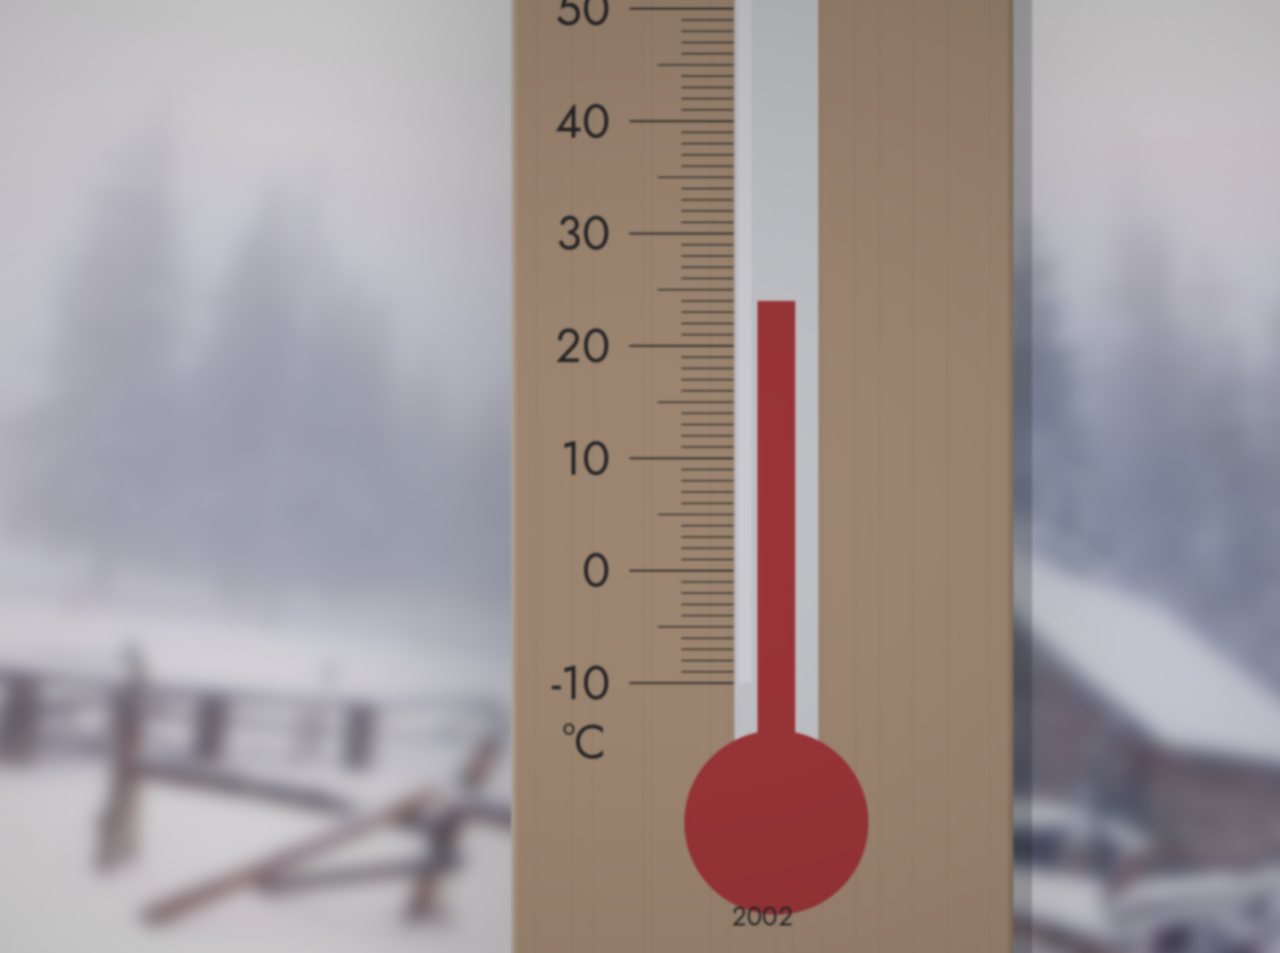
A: 24 °C
